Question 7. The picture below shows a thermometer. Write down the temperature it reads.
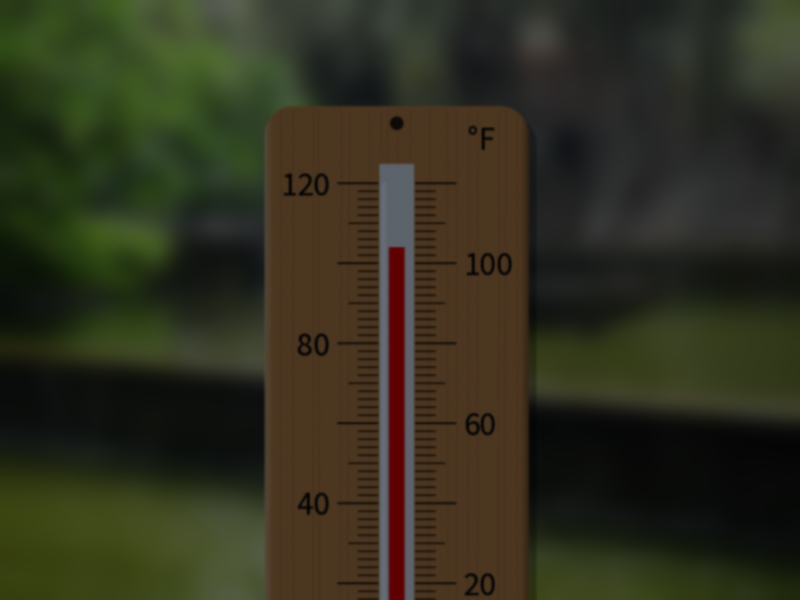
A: 104 °F
